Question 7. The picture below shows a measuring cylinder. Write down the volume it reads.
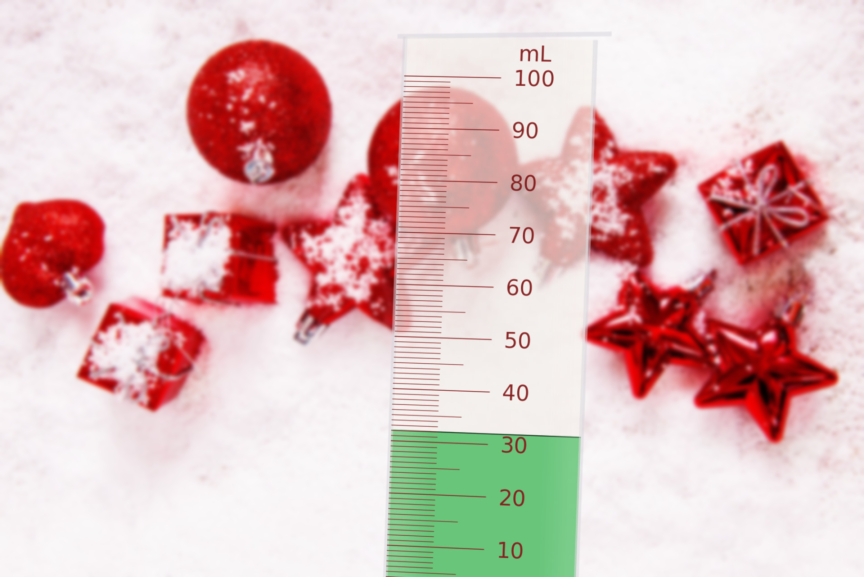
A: 32 mL
